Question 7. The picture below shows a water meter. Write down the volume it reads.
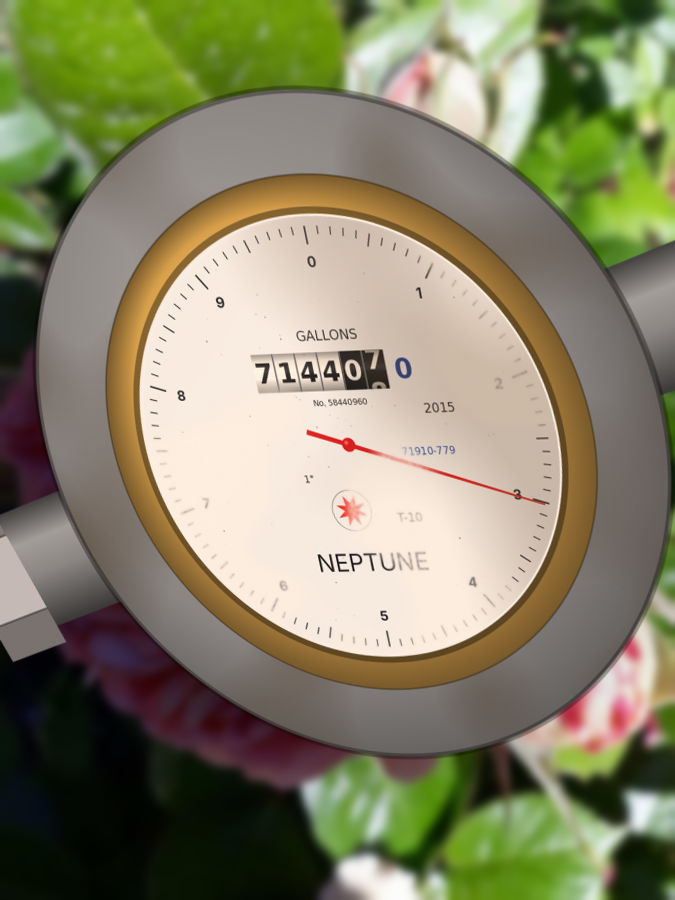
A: 7144073.0 gal
